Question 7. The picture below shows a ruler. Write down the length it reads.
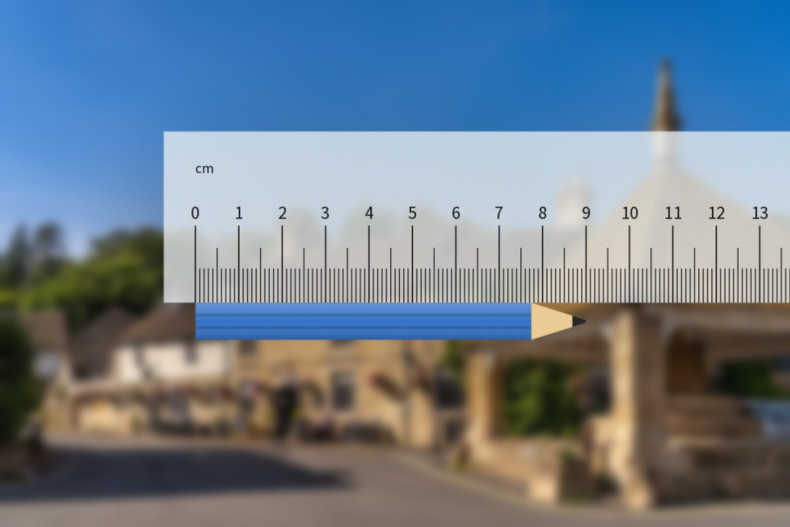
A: 9 cm
